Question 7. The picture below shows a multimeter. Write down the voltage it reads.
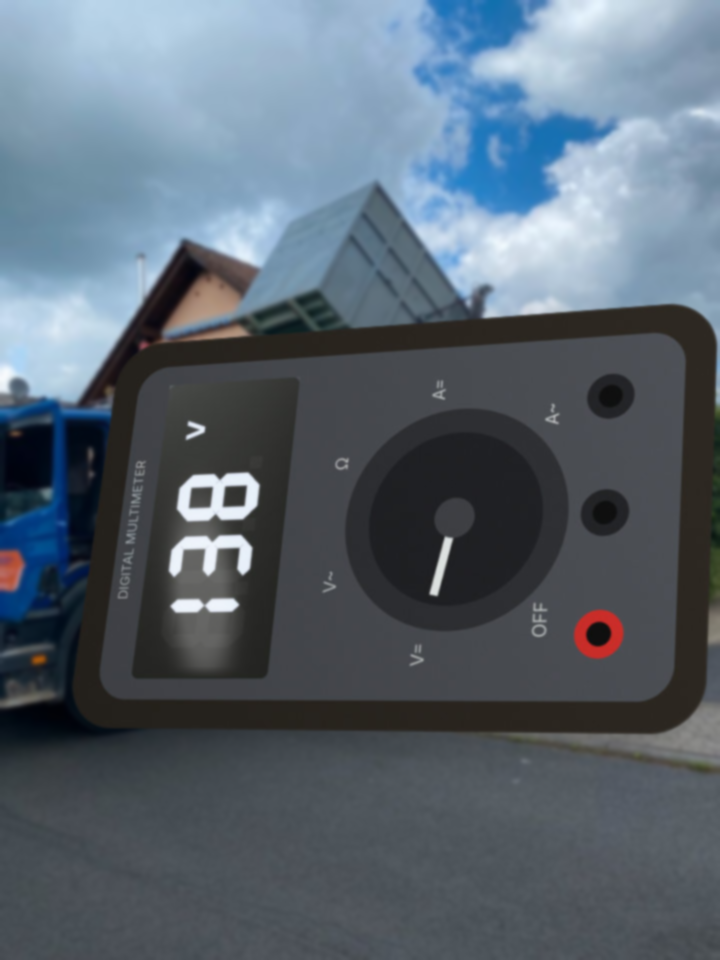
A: 138 V
